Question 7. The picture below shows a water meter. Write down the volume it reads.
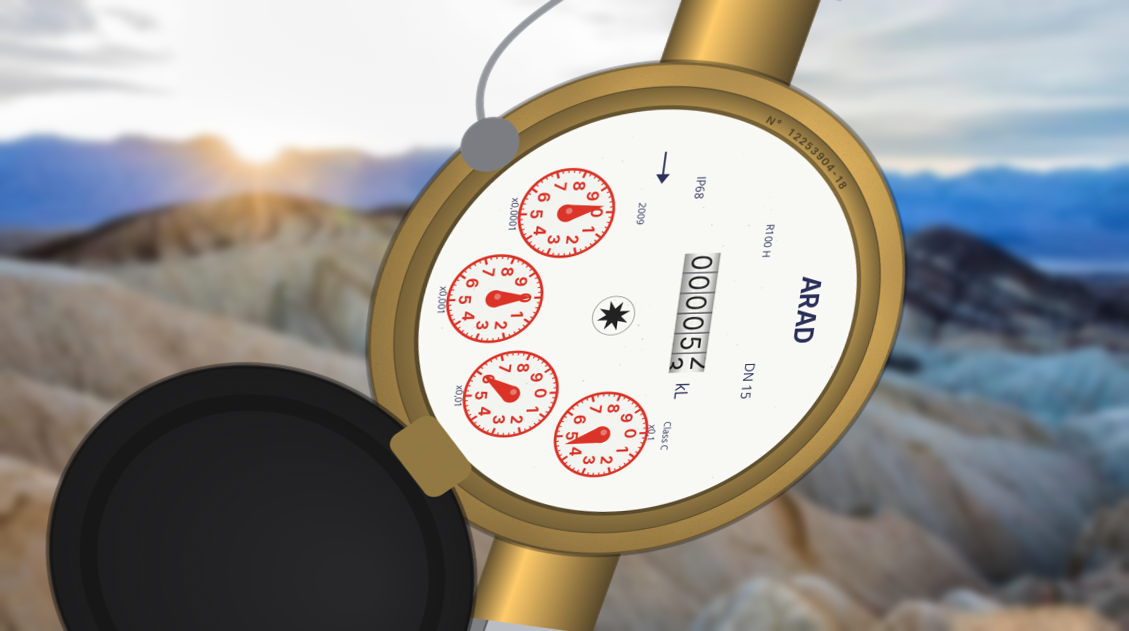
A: 52.4599 kL
